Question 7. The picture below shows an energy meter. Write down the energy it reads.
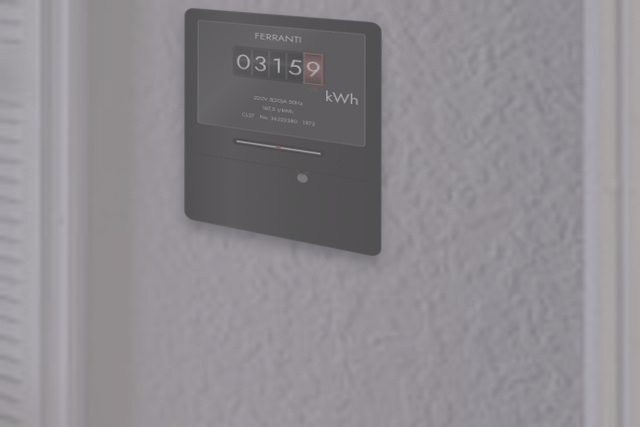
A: 315.9 kWh
